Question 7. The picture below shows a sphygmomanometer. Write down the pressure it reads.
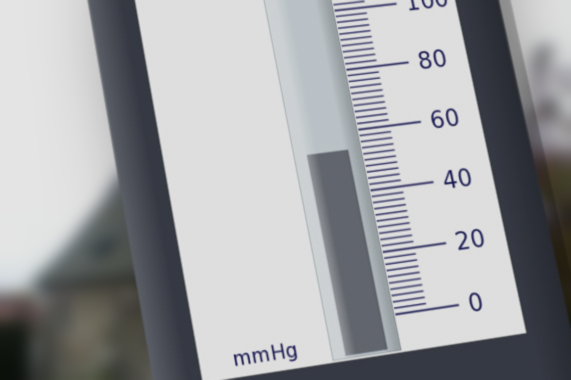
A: 54 mmHg
